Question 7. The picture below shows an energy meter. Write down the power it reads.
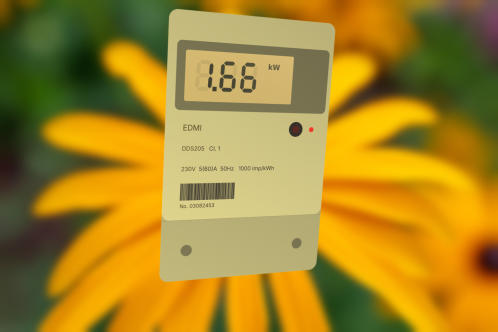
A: 1.66 kW
